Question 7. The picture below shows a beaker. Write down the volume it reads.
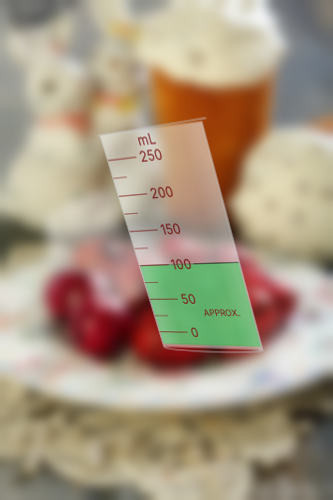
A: 100 mL
